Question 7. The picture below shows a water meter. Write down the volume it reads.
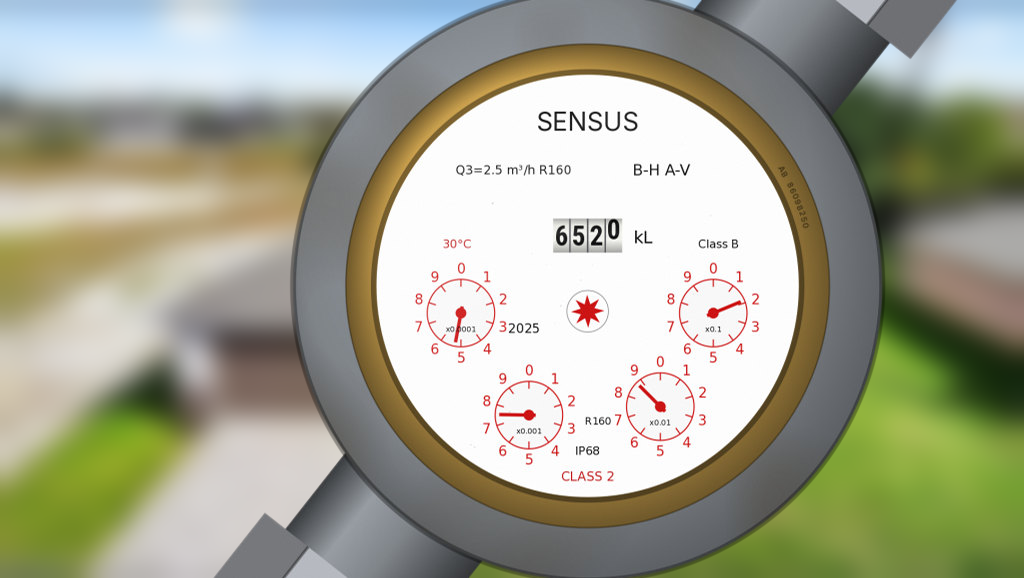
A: 6520.1875 kL
